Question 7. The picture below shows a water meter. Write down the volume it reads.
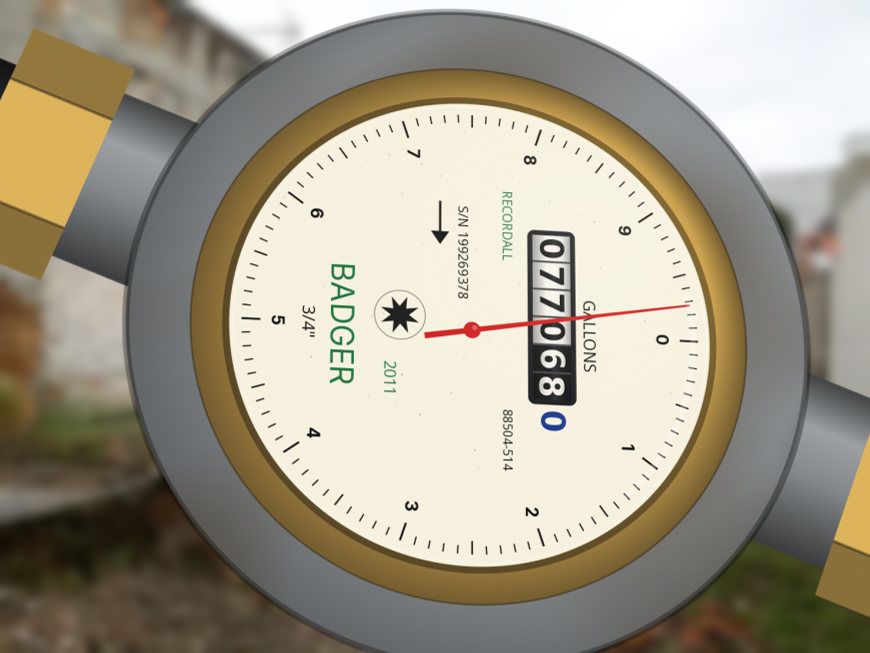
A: 770679.7 gal
